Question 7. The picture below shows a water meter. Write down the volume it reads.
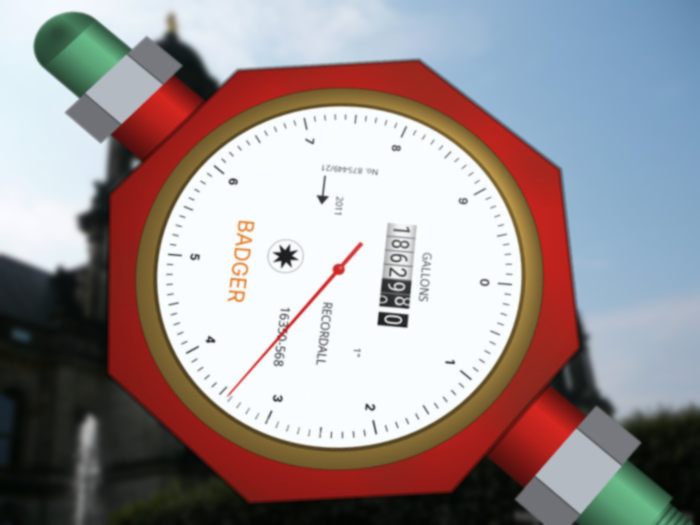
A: 1862983.4 gal
